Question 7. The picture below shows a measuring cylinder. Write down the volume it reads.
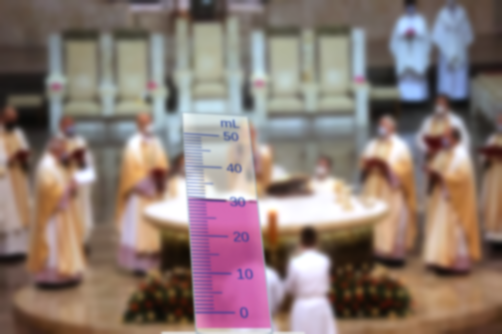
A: 30 mL
